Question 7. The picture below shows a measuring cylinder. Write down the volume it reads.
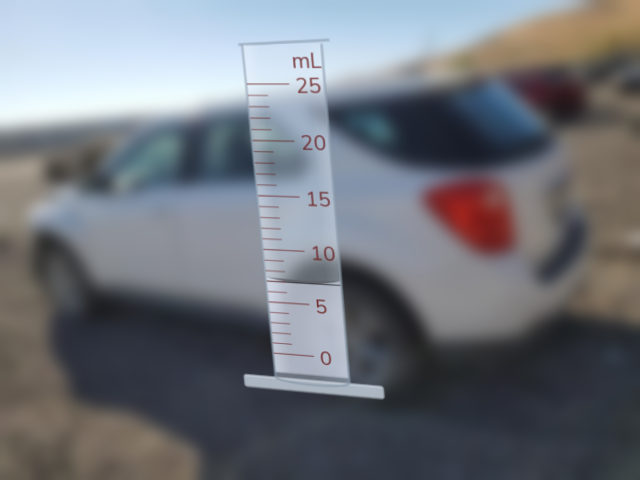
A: 7 mL
